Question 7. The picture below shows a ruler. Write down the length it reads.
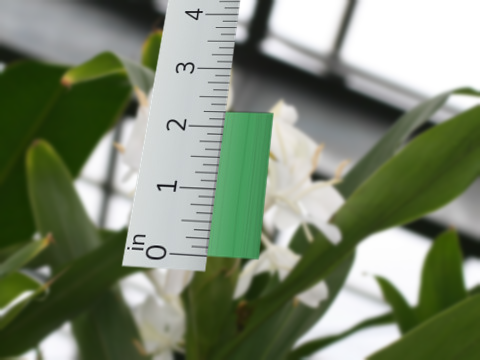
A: 2.25 in
